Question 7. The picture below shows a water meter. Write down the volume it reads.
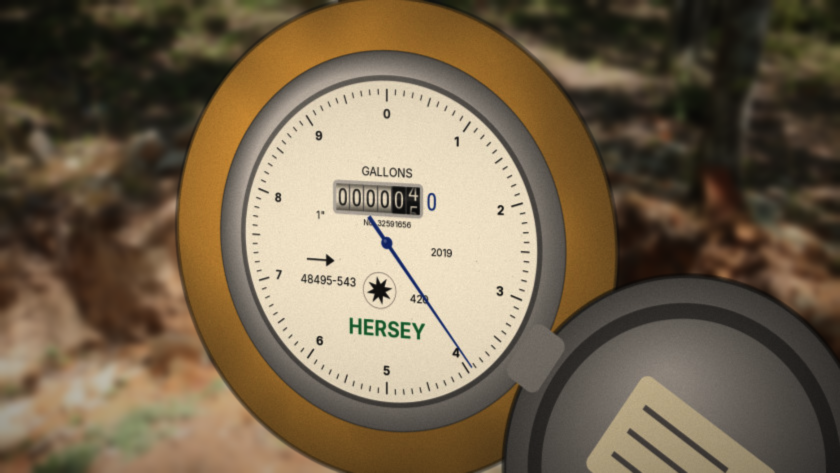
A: 43.9 gal
